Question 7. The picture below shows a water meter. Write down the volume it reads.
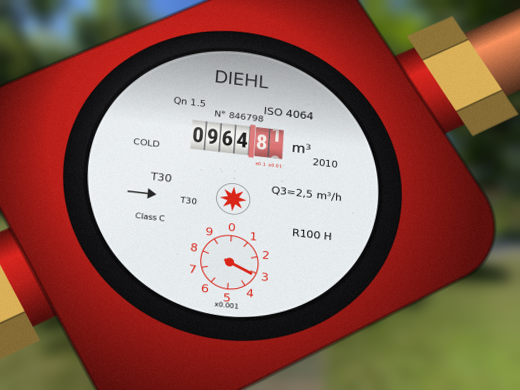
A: 964.813 m³
